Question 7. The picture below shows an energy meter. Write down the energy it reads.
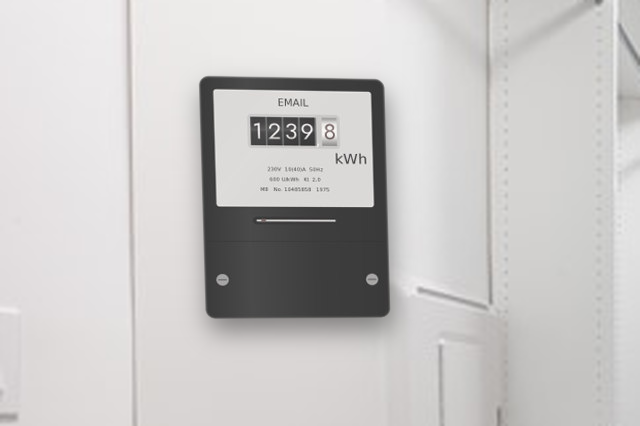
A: 1239.8 kWh
